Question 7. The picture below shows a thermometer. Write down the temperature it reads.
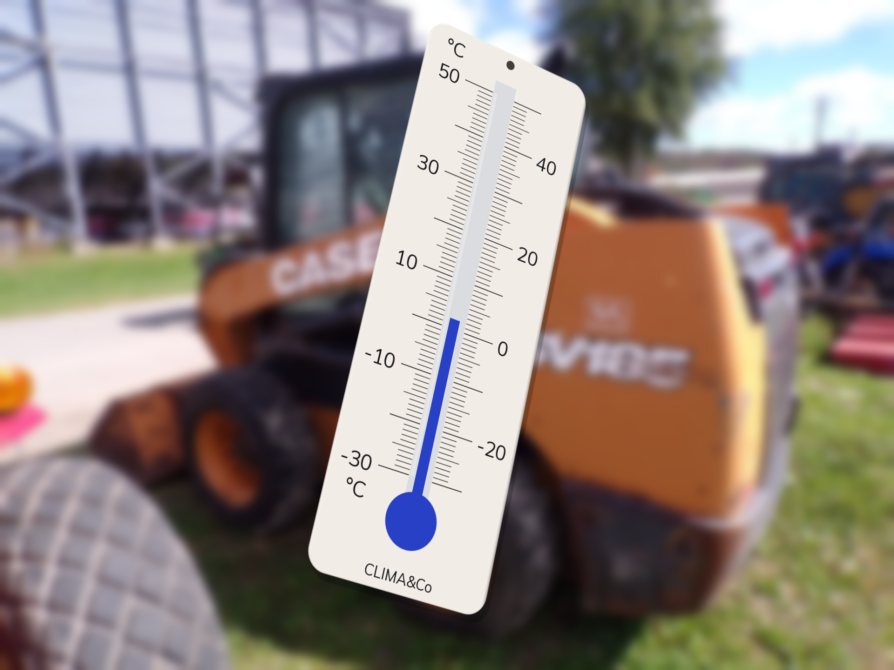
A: 2 °C
